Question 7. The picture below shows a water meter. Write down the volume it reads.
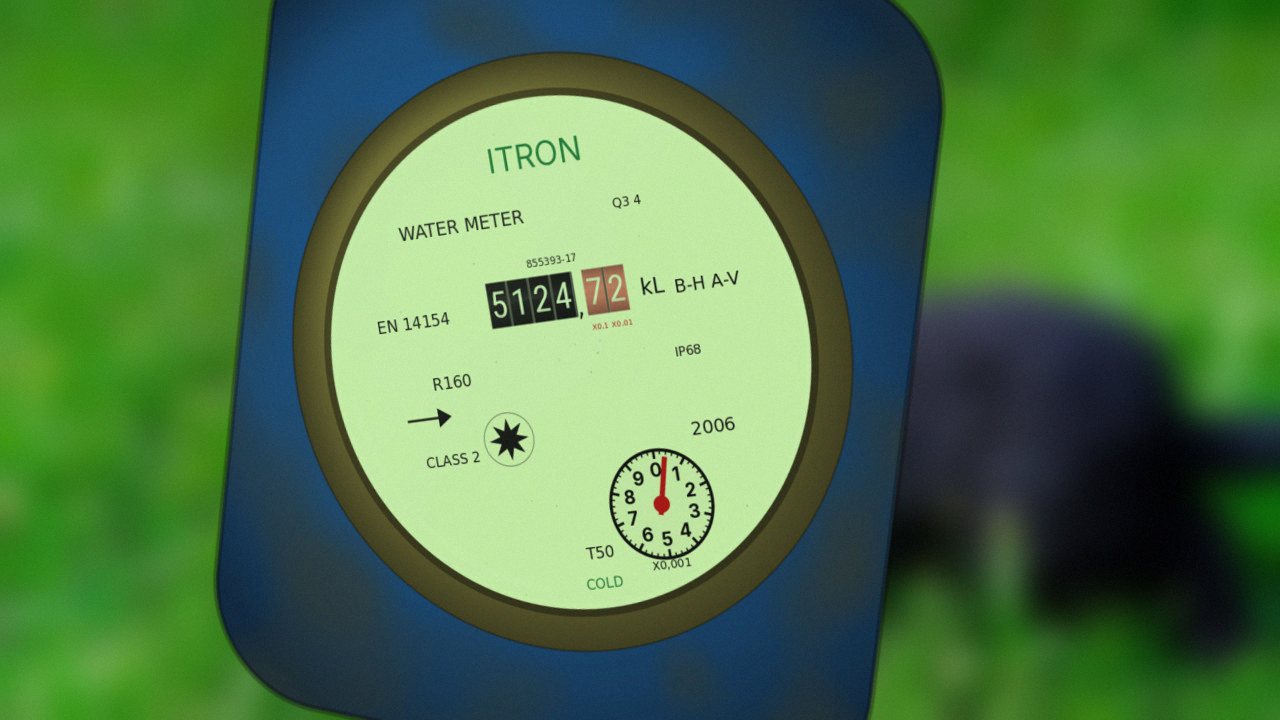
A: 5124.720 kL
